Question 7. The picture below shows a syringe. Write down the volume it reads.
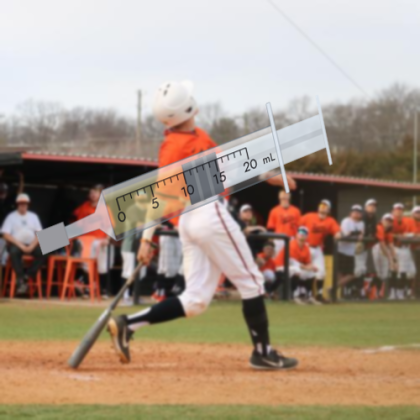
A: 10 mL
